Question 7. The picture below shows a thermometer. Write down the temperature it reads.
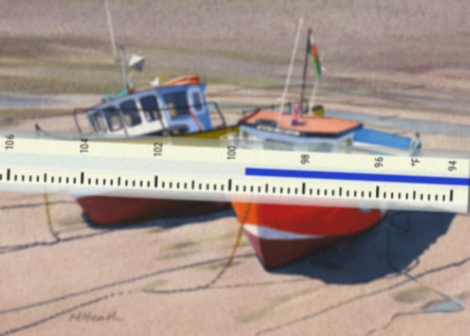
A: 99.6 °F
